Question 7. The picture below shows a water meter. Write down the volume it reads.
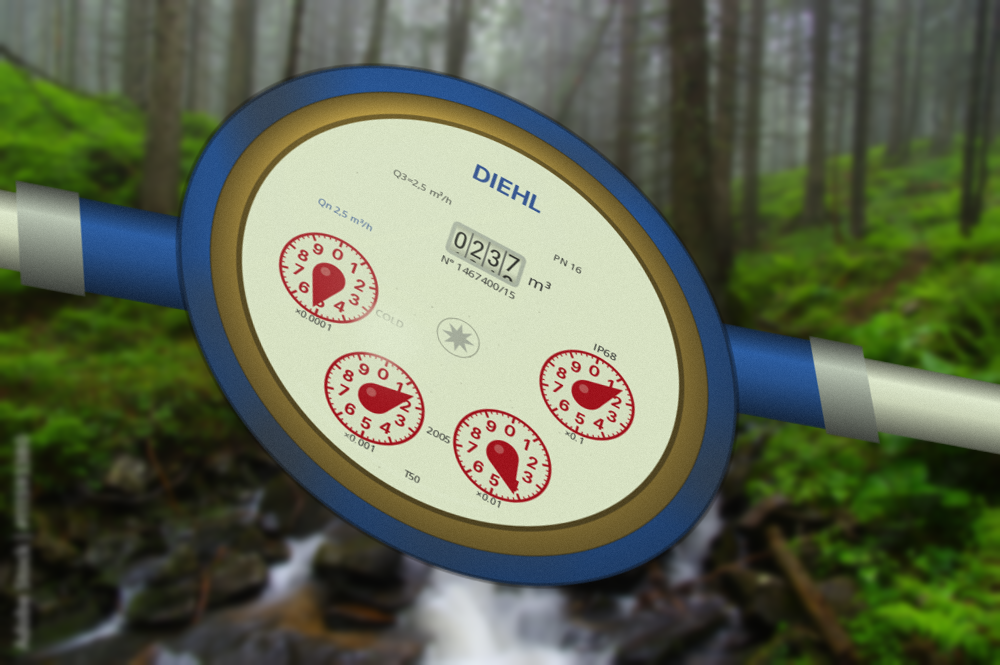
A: 237.1415 m³
